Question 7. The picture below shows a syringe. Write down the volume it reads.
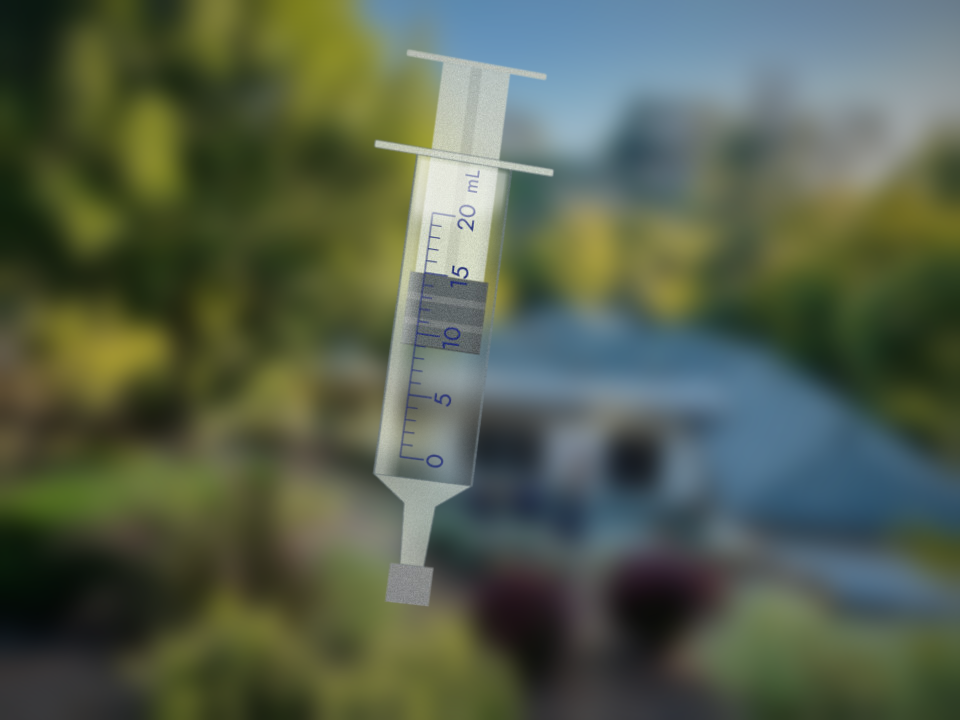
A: 9 mL
